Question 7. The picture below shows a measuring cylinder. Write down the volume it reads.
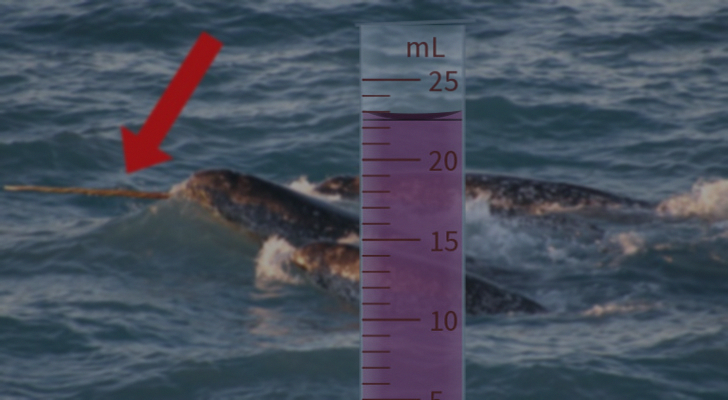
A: 22.5 mL
